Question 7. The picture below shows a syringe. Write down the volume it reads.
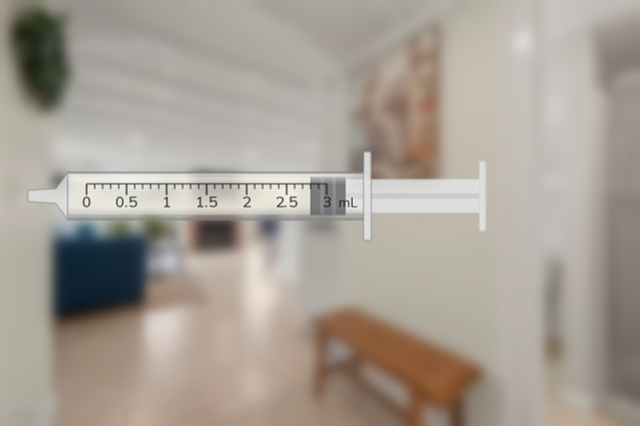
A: 2.8 mL
